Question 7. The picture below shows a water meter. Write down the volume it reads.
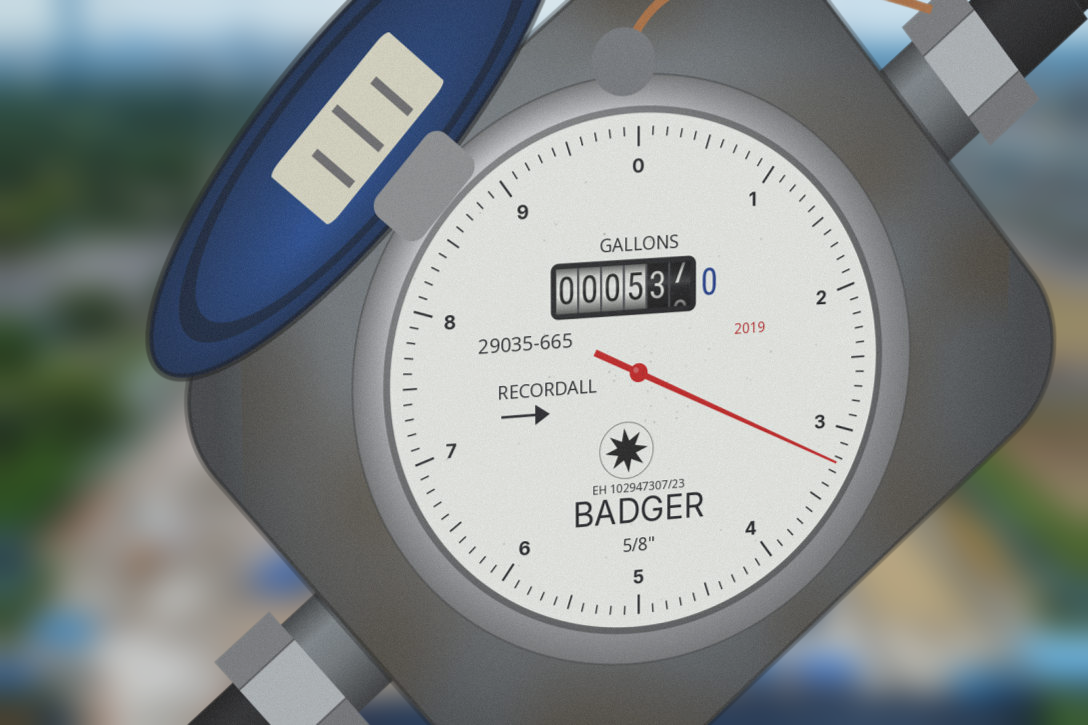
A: 5373.2 gal
